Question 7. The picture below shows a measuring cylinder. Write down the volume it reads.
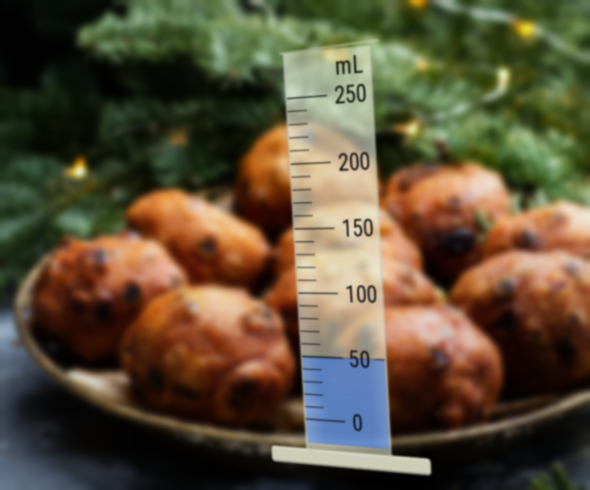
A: 50 mL
